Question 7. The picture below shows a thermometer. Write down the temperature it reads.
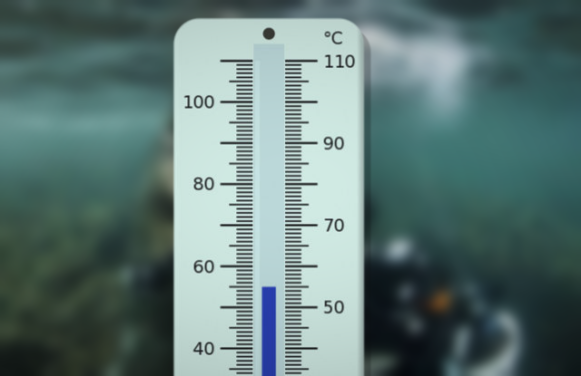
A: 55 °C
